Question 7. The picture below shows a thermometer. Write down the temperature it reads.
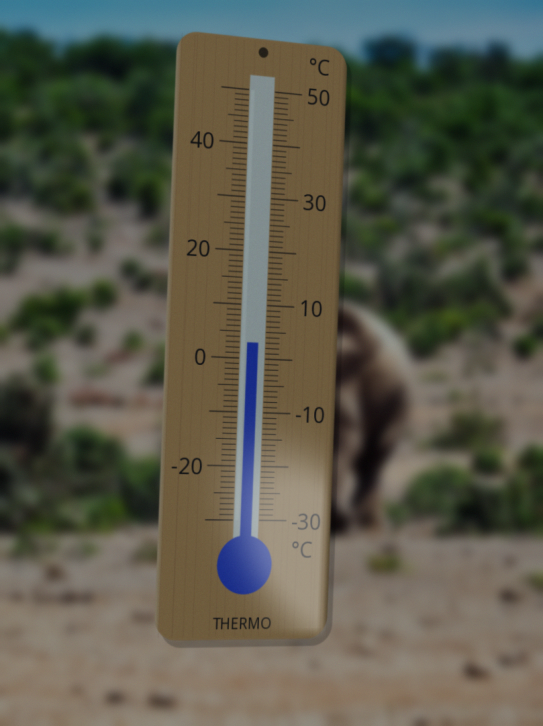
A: 3 °C
